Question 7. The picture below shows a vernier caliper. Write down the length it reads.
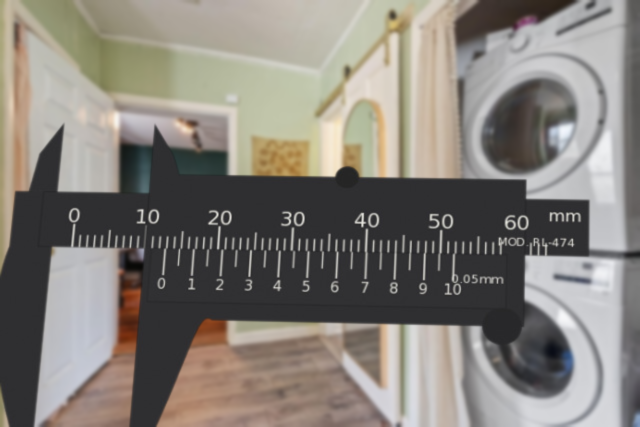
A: 12.8 mm
